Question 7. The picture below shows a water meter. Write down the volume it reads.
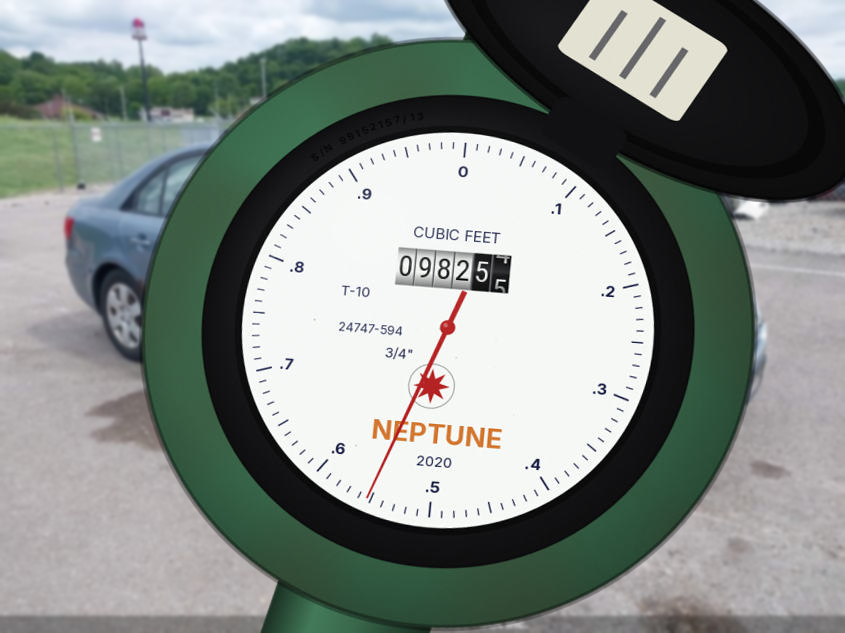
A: 98254.55 ft³
